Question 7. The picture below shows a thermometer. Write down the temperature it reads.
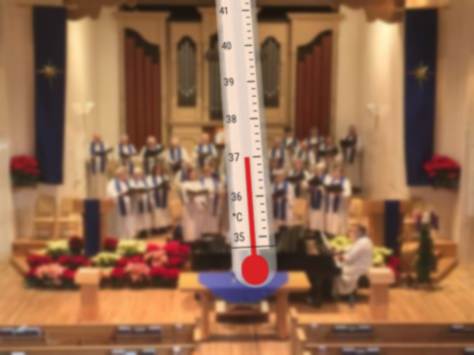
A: 37 °C
